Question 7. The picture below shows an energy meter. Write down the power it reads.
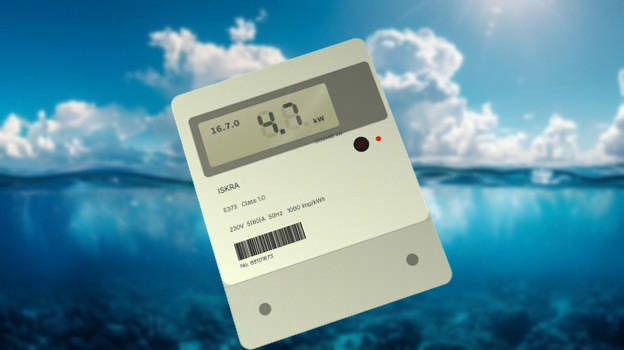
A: 4.7 kW
